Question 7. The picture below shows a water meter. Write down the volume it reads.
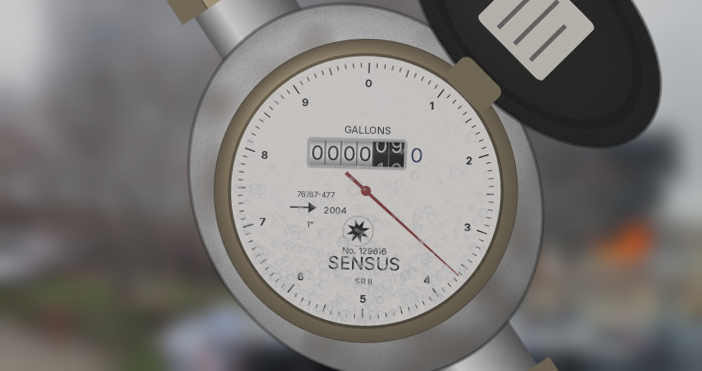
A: 93.6 gal
